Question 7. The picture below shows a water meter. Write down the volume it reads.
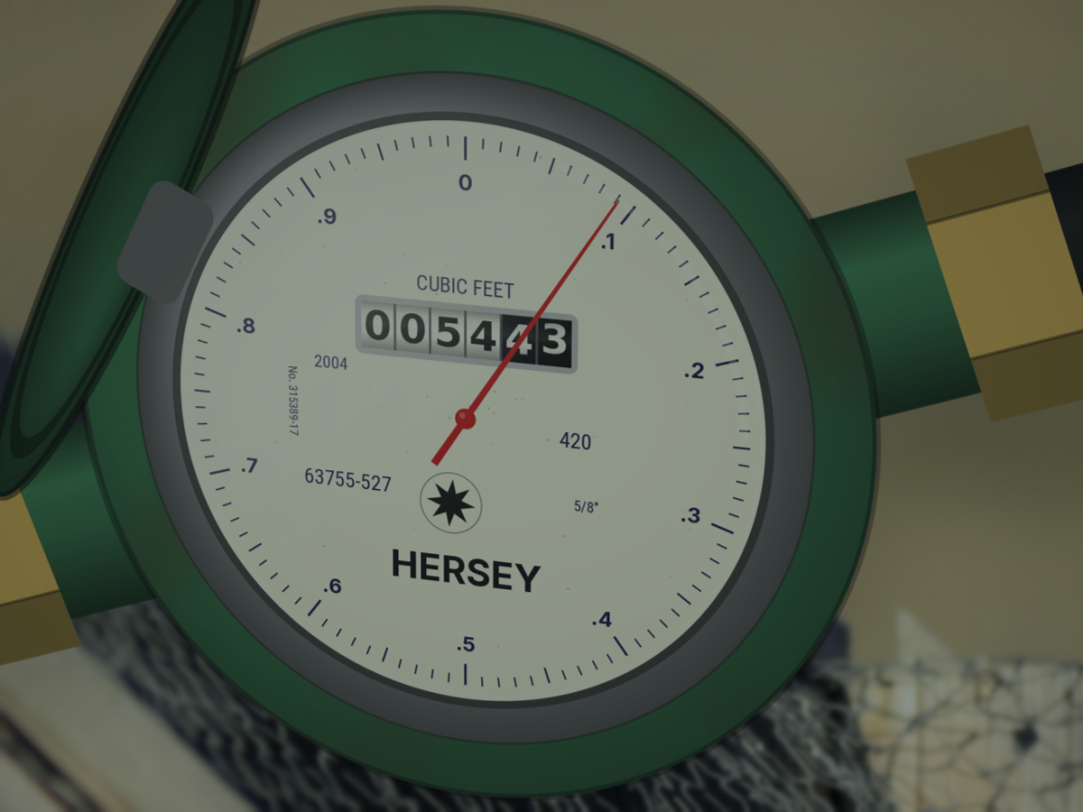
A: 5443.09 ft³
